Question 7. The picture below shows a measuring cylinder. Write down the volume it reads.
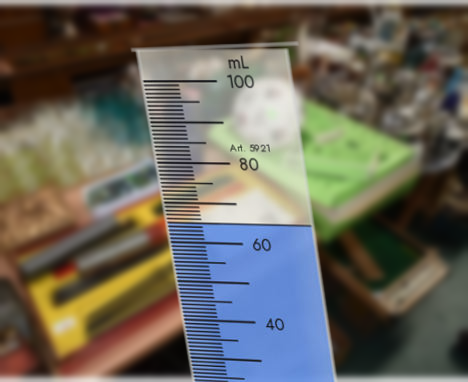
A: 65 mL
